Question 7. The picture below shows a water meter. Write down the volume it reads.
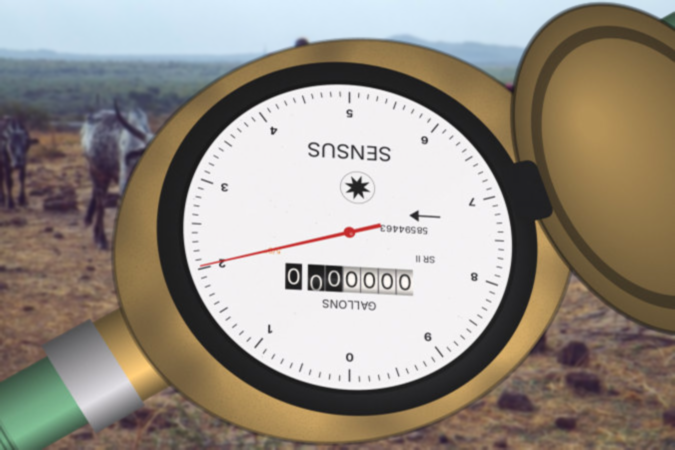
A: 2.0 gal
